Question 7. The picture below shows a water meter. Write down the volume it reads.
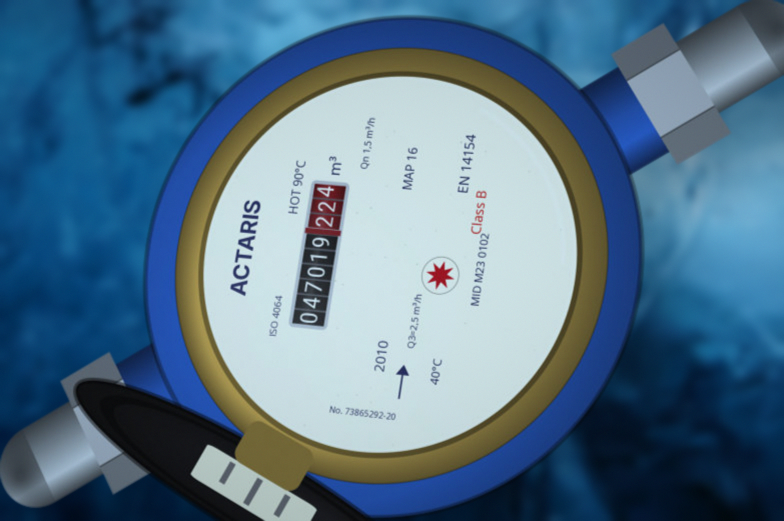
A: 47019.224 m³
